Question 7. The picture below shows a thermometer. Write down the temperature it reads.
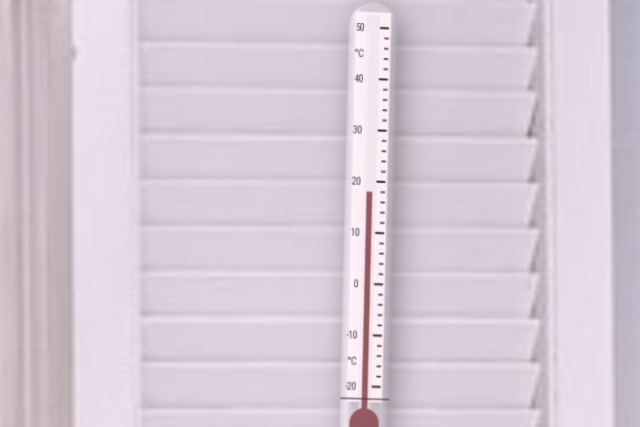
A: 18 °C
